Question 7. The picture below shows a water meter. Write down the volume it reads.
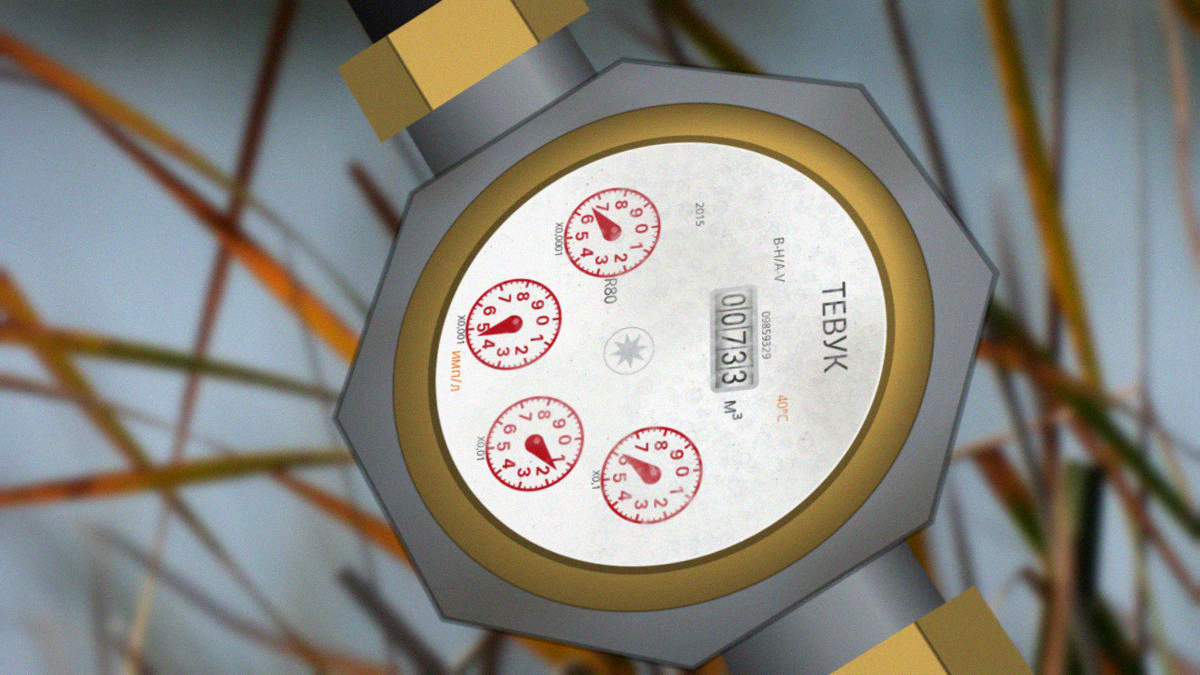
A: 733.6146 m³
